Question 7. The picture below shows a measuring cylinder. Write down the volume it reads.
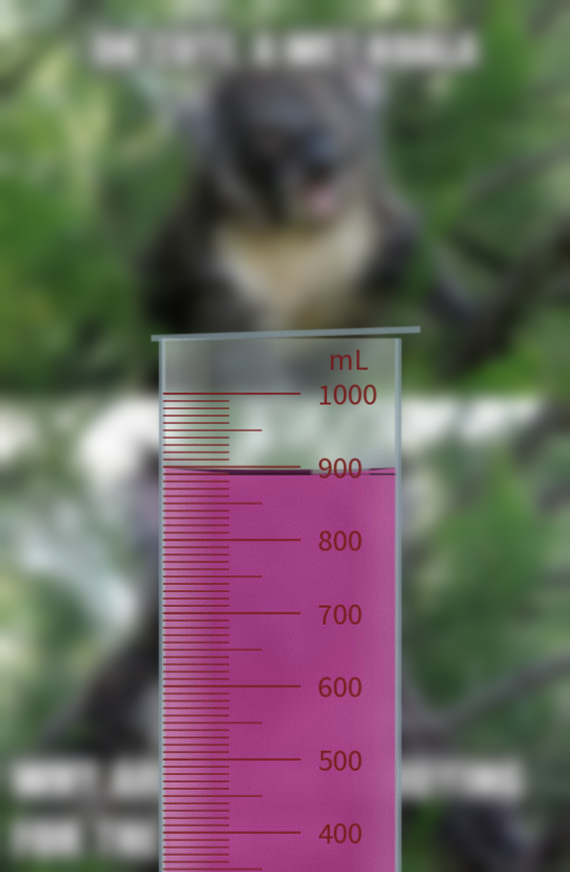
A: 890 mL
